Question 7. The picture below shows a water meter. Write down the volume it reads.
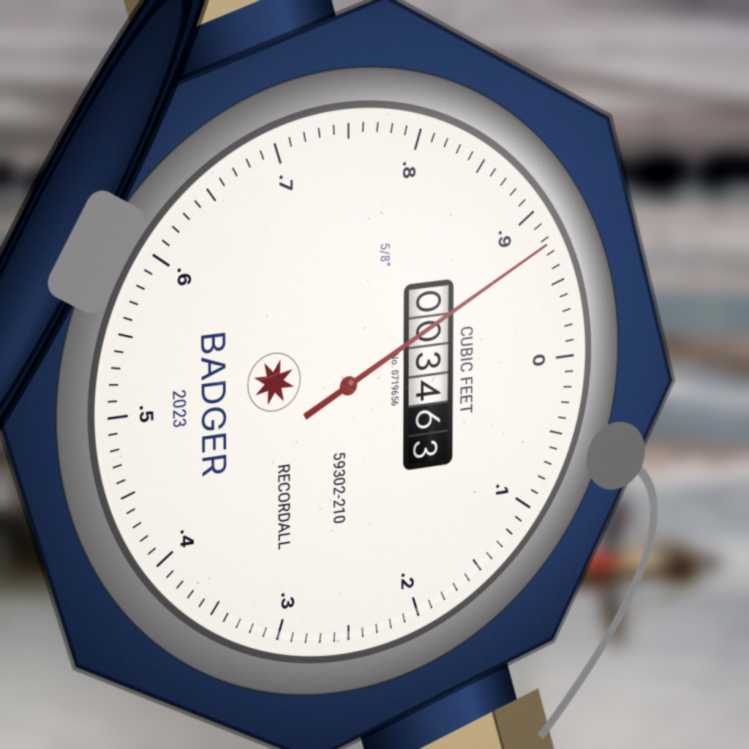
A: 3462.92 ft³
